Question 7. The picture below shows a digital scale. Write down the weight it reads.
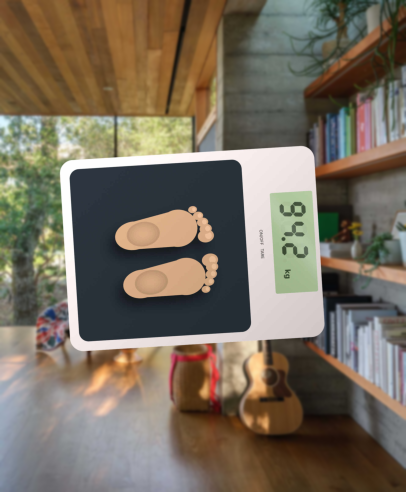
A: 94.2 kg
